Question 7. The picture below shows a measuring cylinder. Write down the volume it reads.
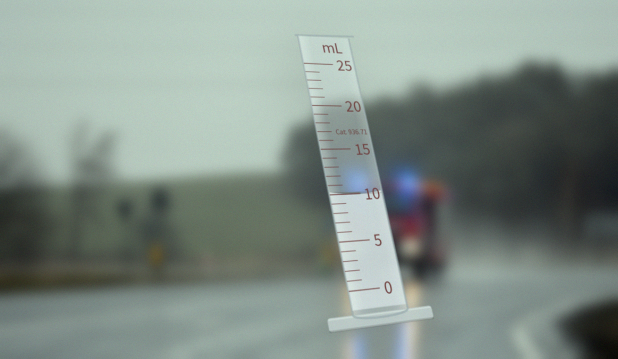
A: 10 mL
